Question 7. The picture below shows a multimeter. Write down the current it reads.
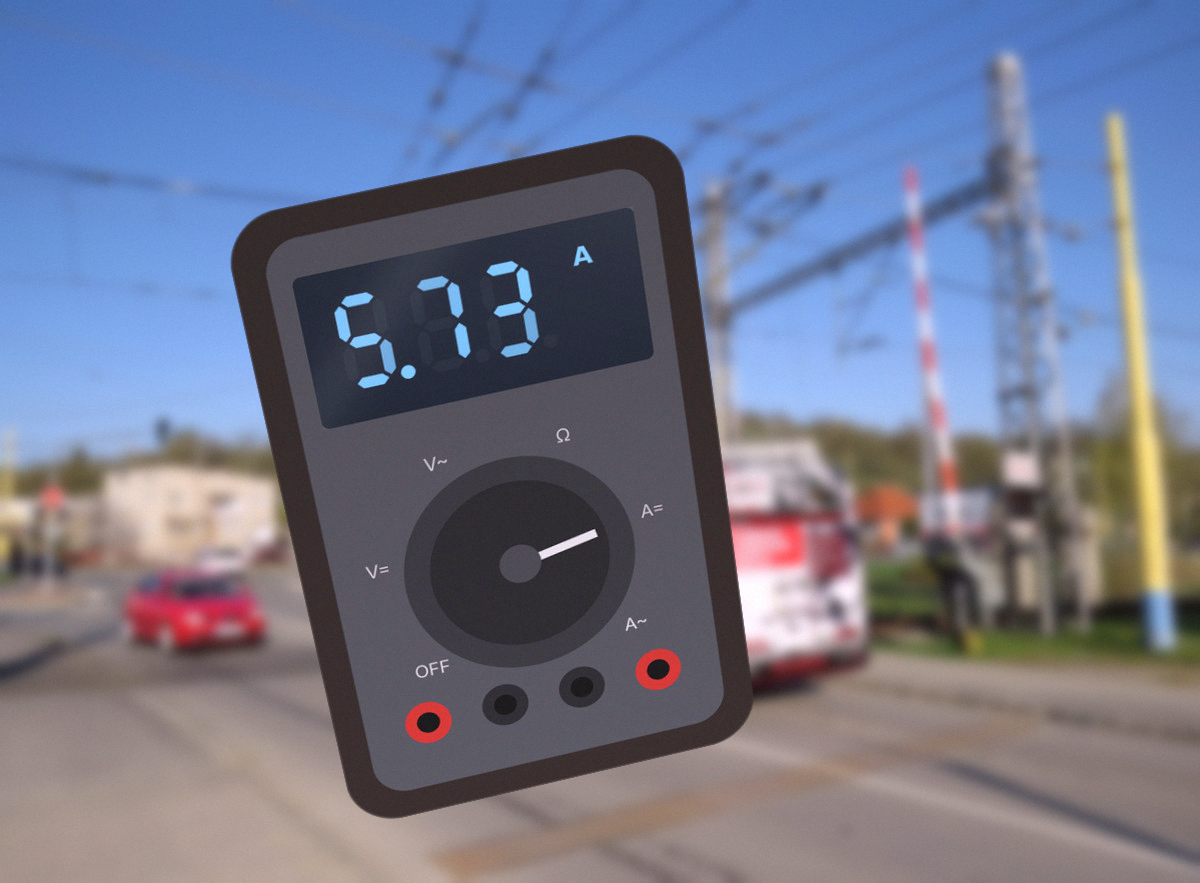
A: 5.73 A
